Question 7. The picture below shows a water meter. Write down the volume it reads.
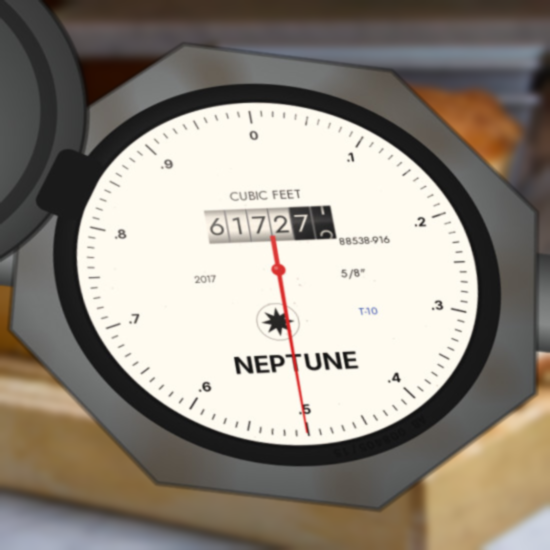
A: 617271.50 ft³
